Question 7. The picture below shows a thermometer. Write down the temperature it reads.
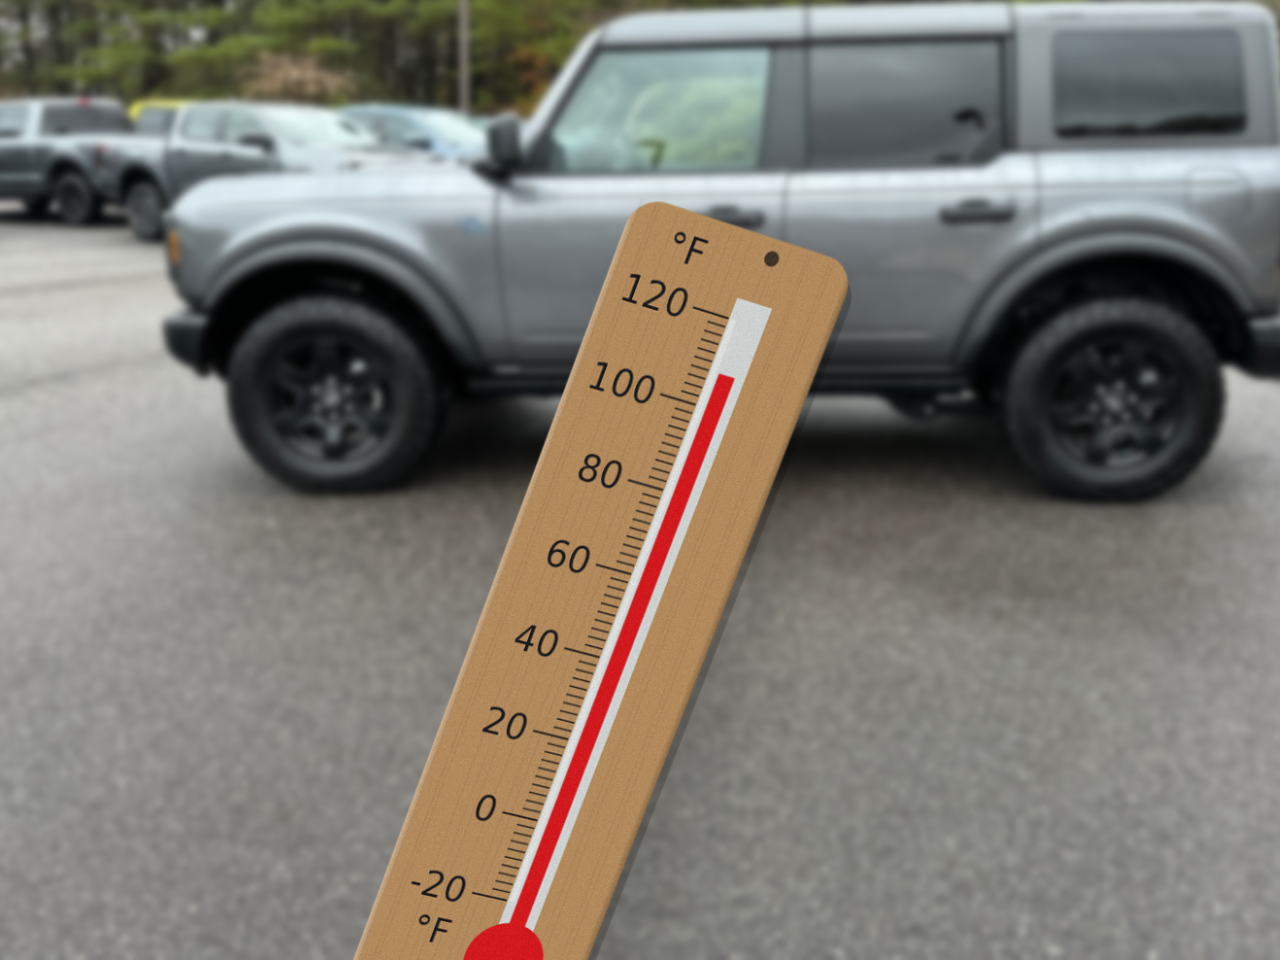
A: 108 °F
